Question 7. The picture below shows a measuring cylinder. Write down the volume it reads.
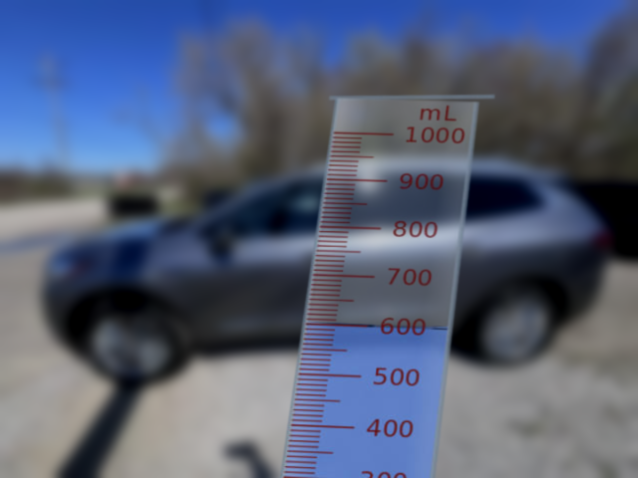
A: 600 mL
